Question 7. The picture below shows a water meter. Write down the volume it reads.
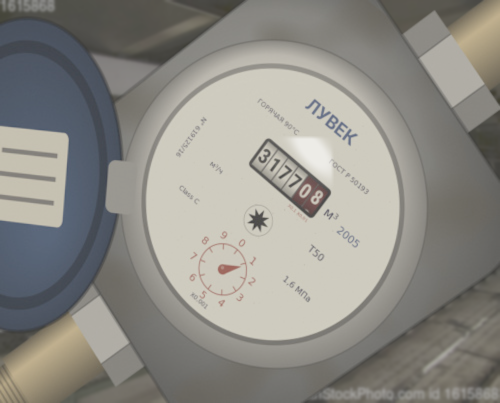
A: 3177.081 m³
